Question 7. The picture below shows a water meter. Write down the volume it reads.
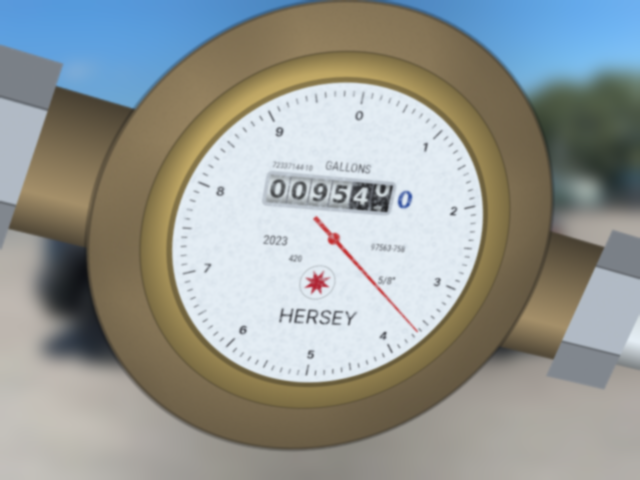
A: 95403.6 gal
